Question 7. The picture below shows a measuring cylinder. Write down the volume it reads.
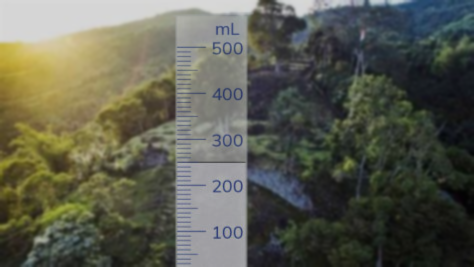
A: 250 mL
